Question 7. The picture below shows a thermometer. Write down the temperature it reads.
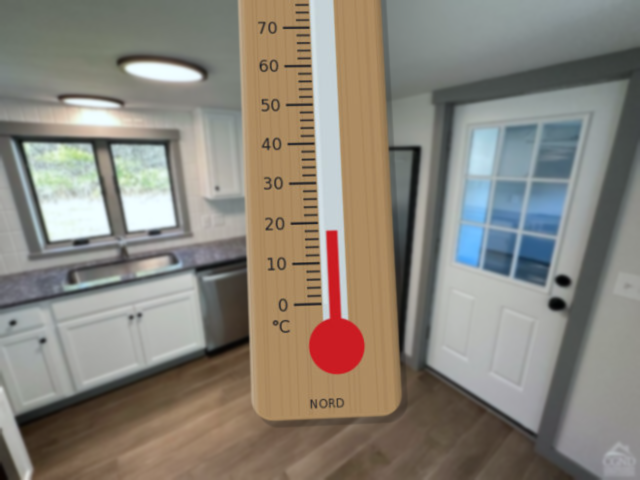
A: 18 °C
